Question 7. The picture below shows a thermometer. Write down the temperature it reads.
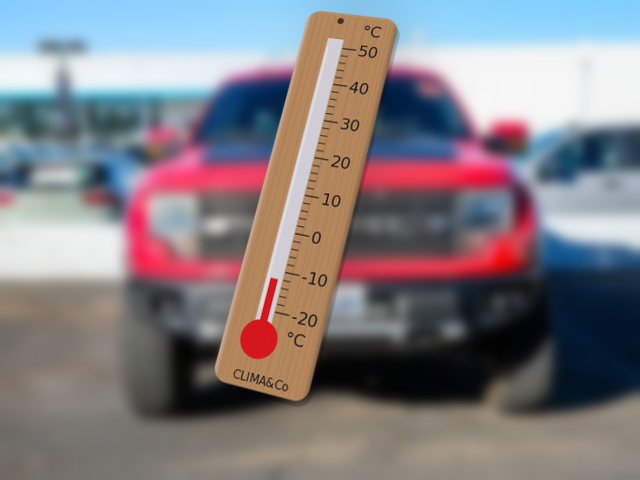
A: -12 °C
